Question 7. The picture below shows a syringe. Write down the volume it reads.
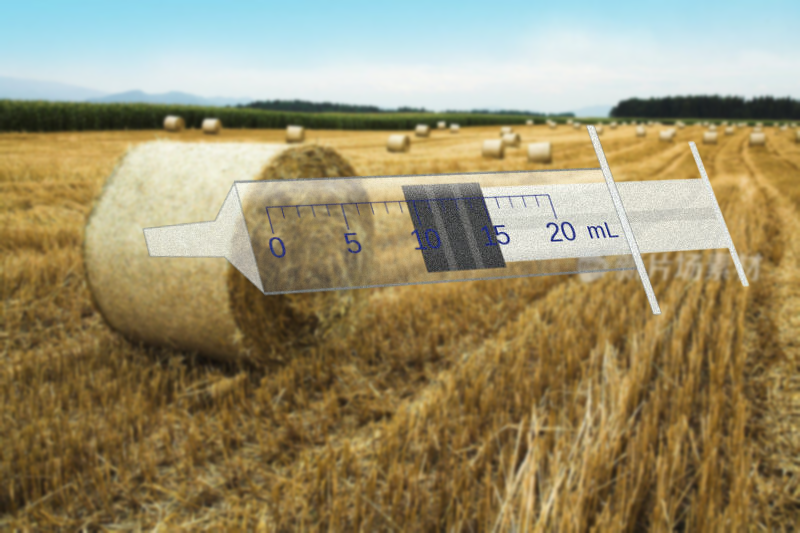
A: 9.5 mL
